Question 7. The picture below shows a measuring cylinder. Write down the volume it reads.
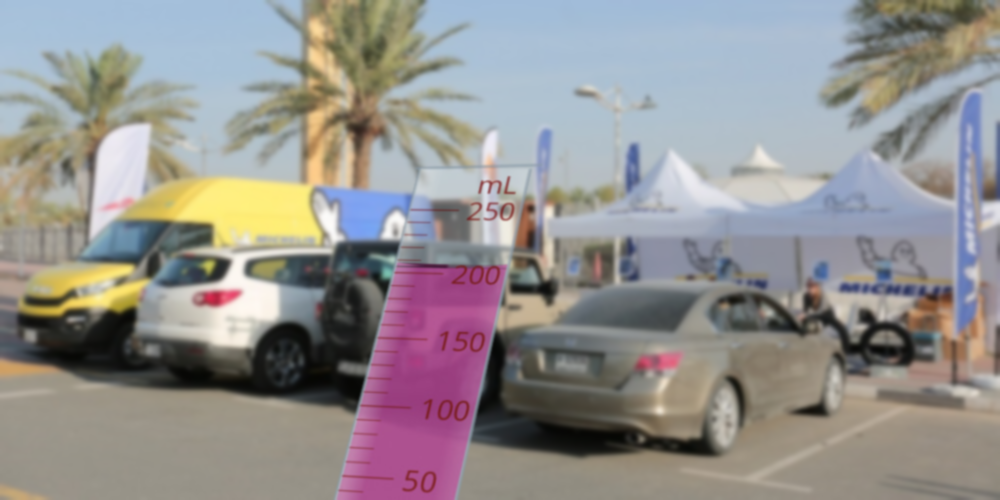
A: 205 mL
